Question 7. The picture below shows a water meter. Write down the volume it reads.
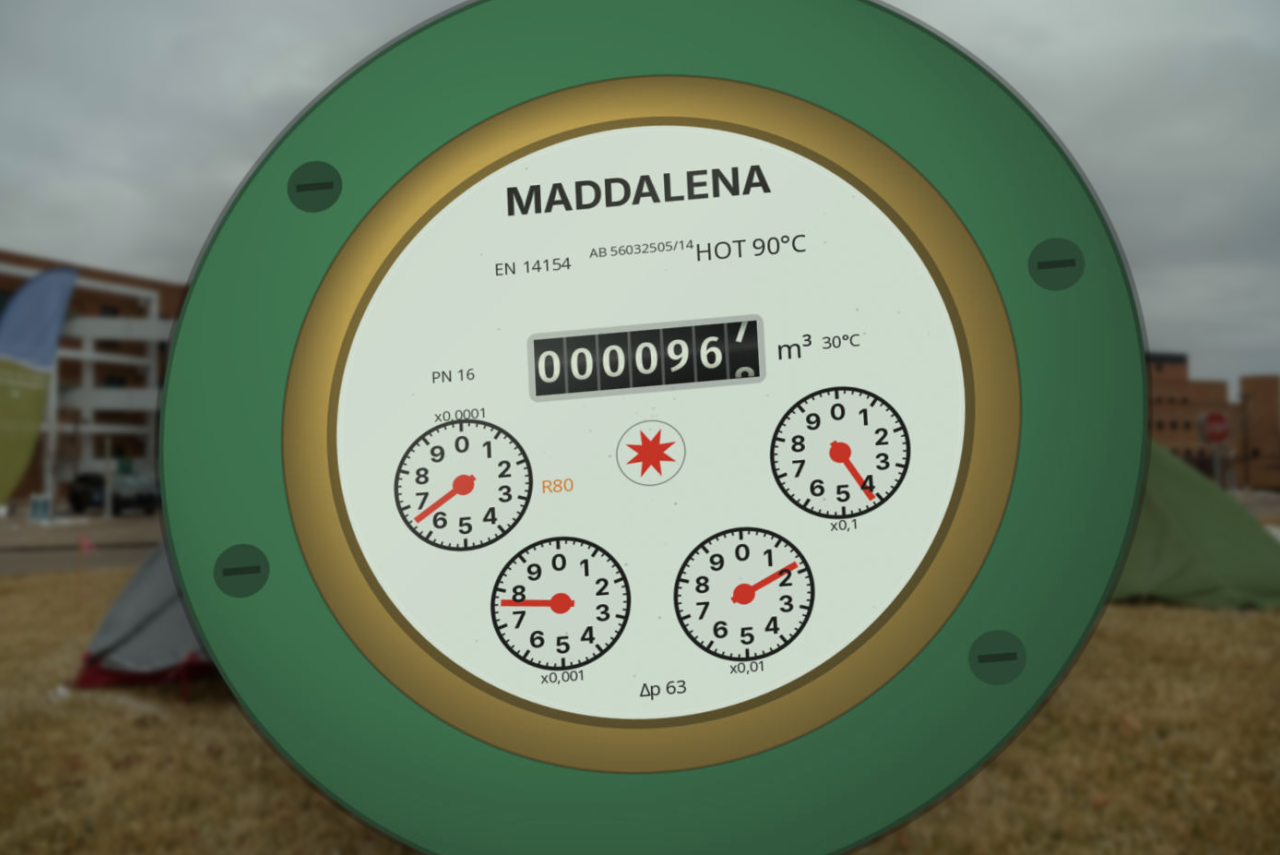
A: 967.4176 m³
